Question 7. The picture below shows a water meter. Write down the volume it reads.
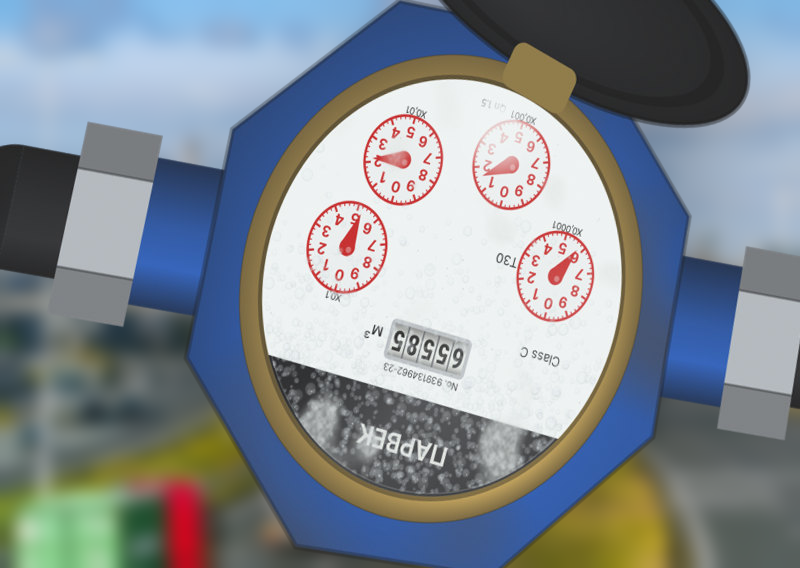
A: 65585.5215 m³
